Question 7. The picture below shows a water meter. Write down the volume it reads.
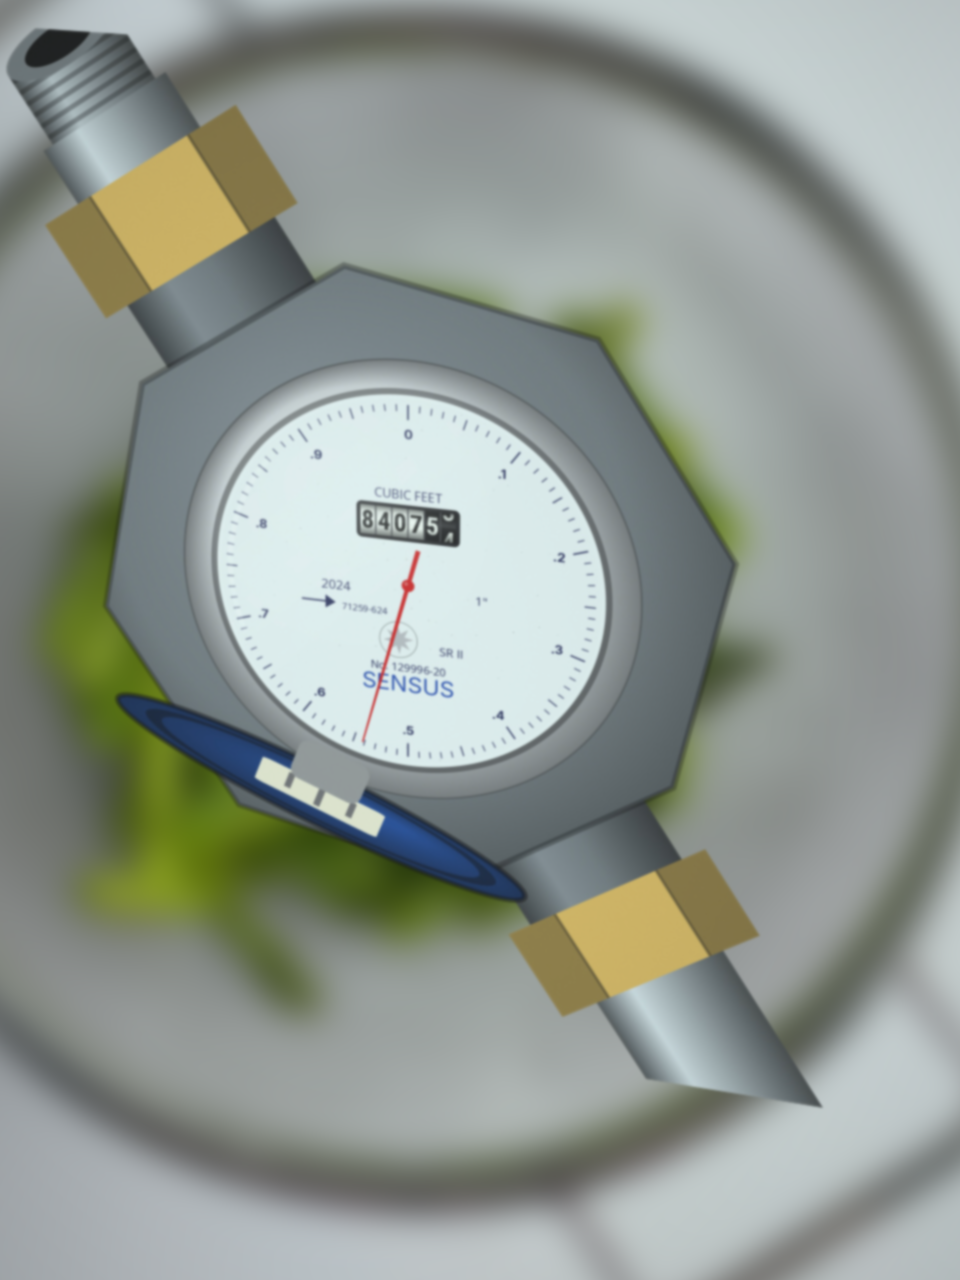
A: 840753.54 ft³
